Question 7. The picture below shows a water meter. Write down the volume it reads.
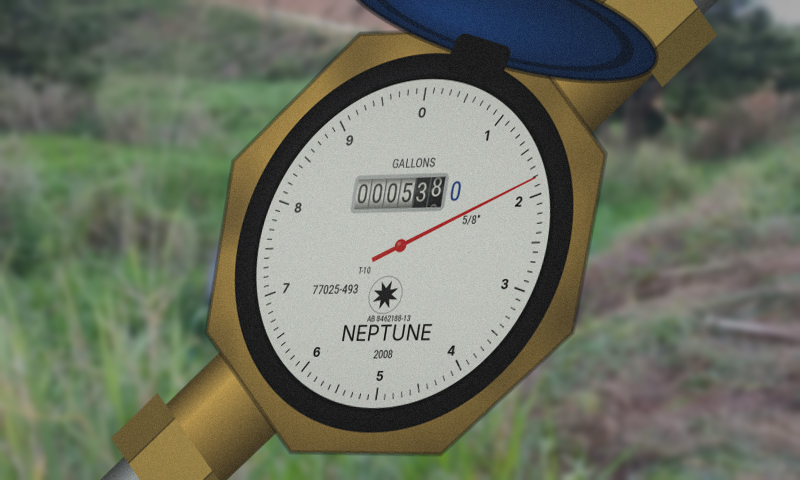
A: 5381.8 gal
